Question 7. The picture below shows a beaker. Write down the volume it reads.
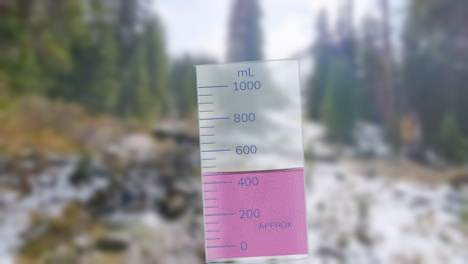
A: 450 mL
